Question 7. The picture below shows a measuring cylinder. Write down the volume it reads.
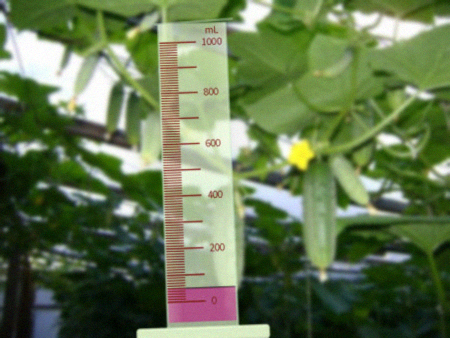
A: 50 mL
